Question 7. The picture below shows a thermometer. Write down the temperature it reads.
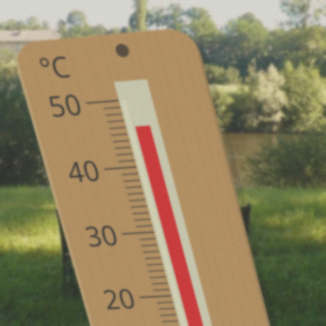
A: 46 °C
